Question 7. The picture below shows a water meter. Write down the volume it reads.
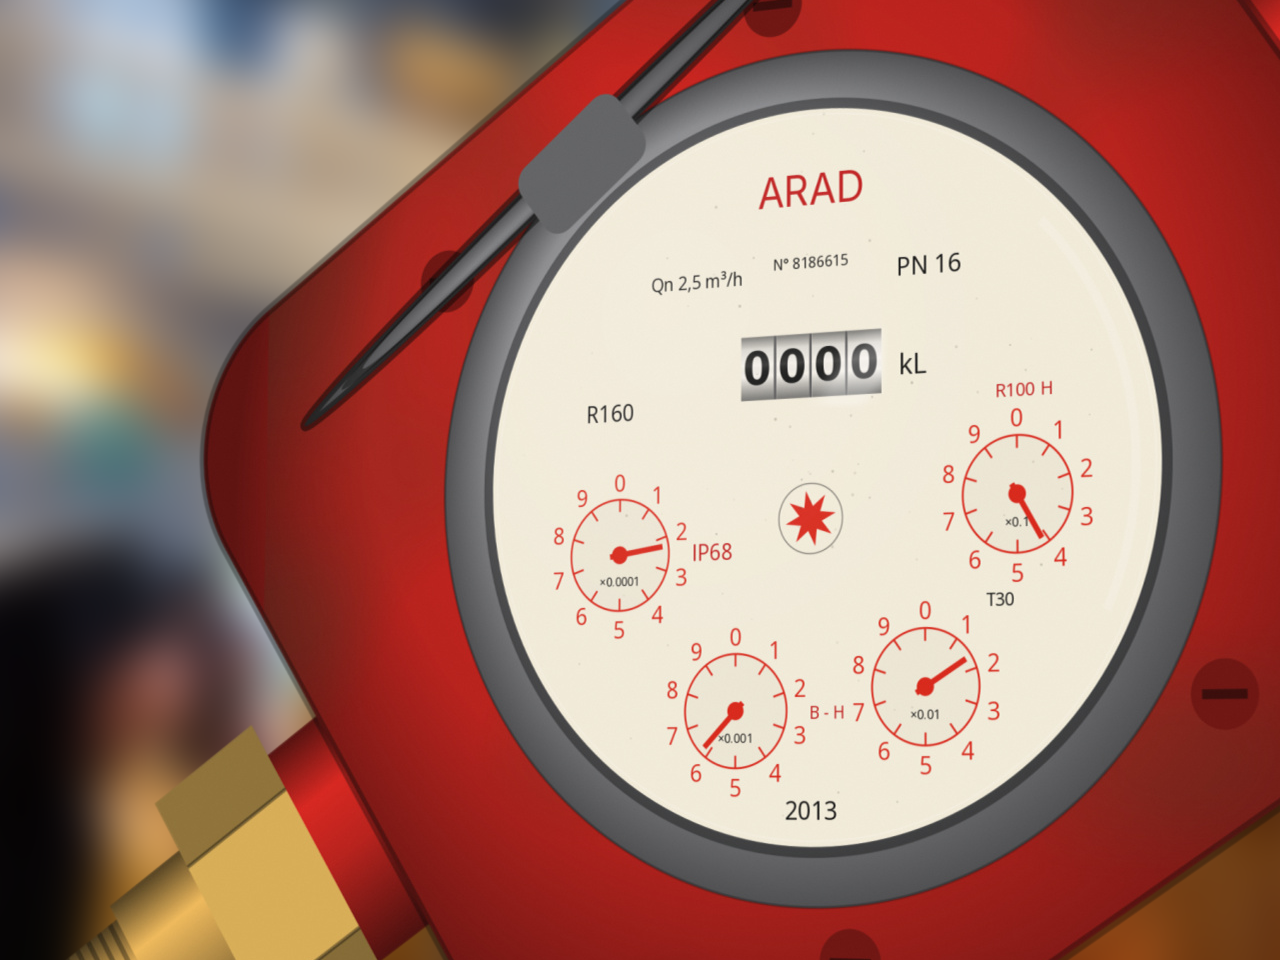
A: 0.4162 kL
